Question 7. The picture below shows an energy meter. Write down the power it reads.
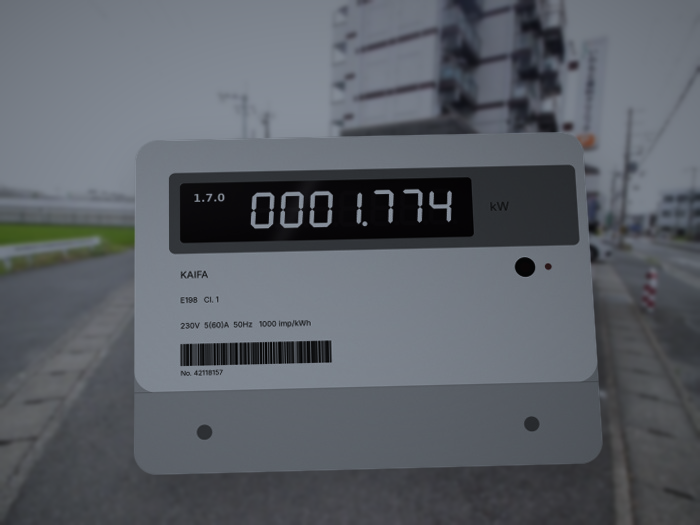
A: 1.774 kW
